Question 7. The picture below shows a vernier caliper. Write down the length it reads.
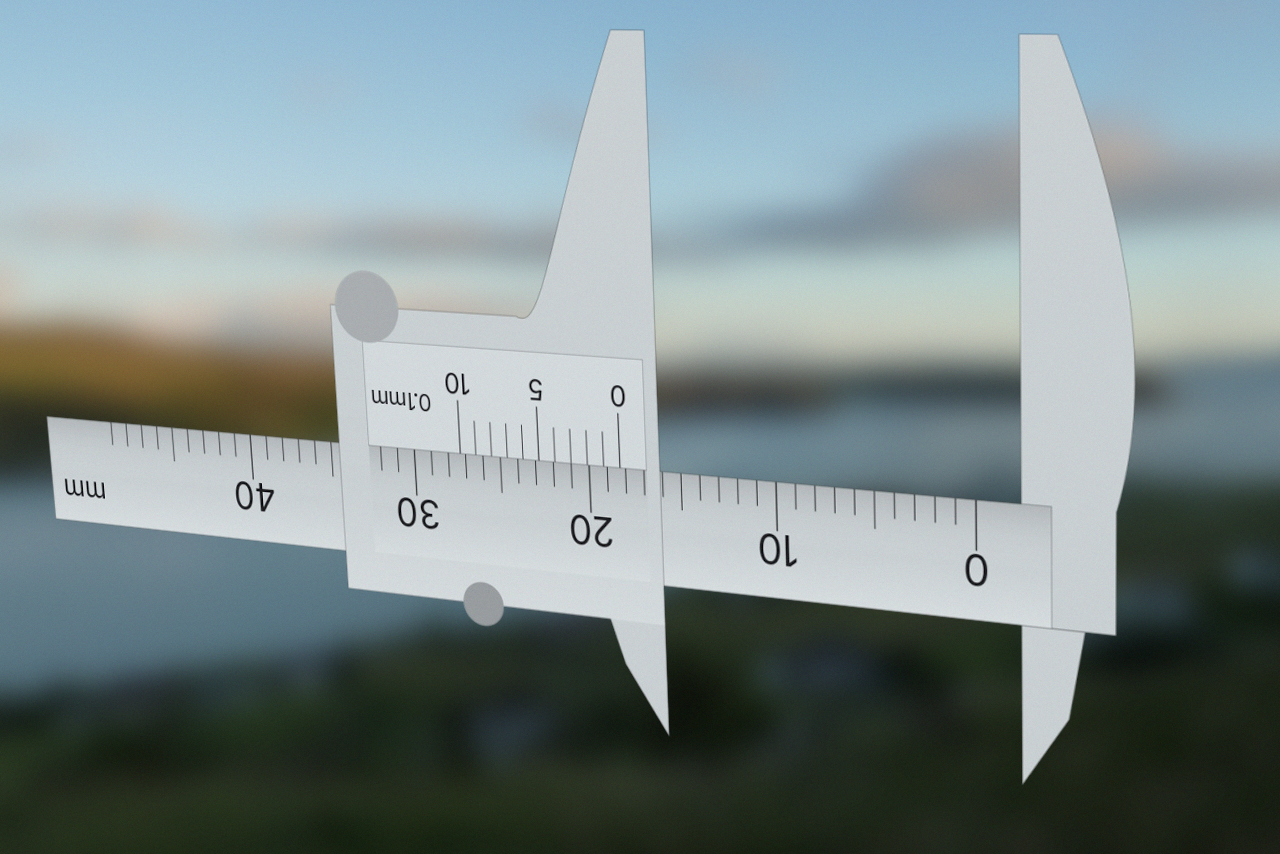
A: 18.3 mm
